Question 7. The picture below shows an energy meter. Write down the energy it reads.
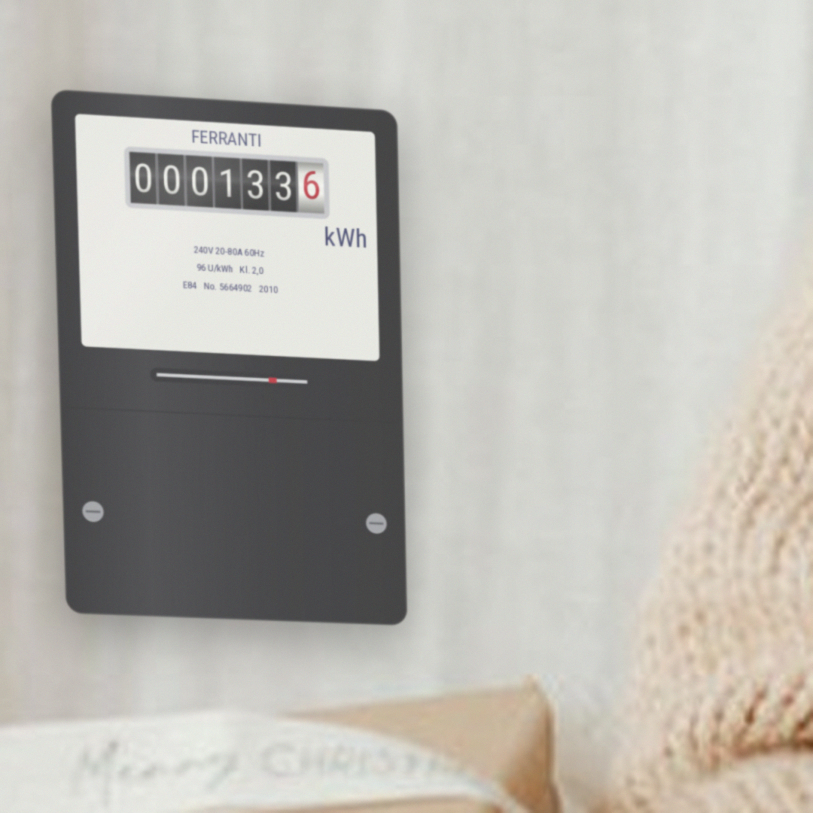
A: 133.6 kWh
